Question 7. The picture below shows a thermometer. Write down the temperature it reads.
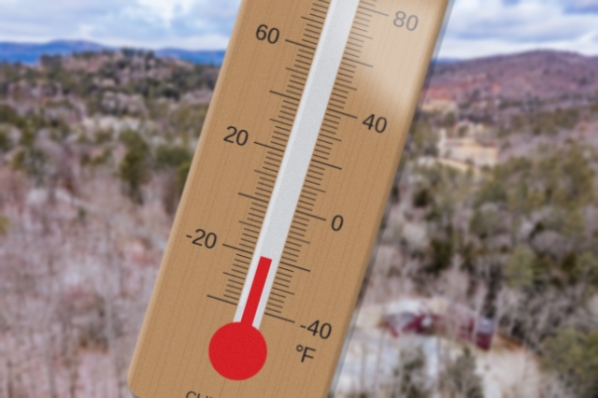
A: -20 °F
